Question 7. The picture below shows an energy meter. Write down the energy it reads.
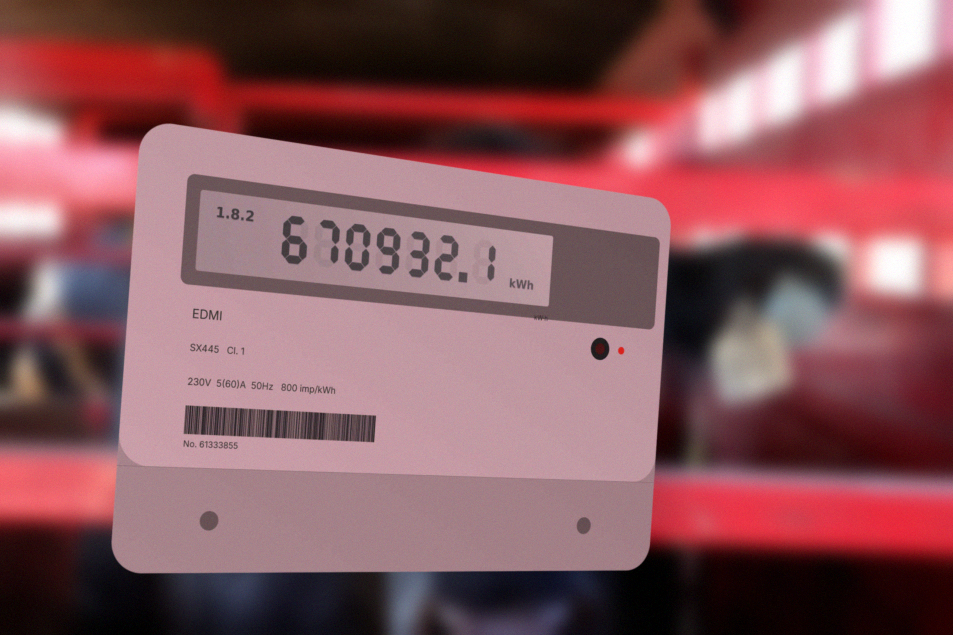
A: 670932.1 kWh
